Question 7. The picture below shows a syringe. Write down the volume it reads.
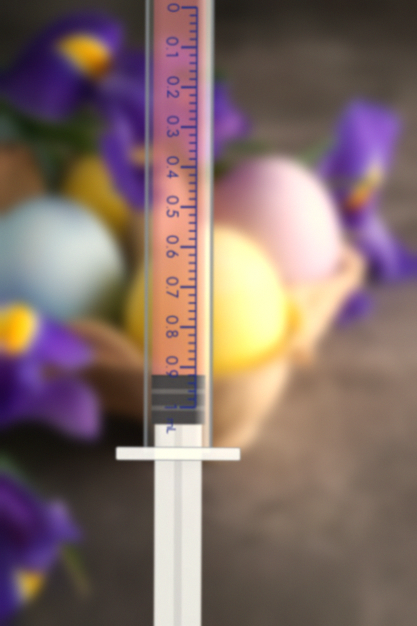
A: 0.92 mL
